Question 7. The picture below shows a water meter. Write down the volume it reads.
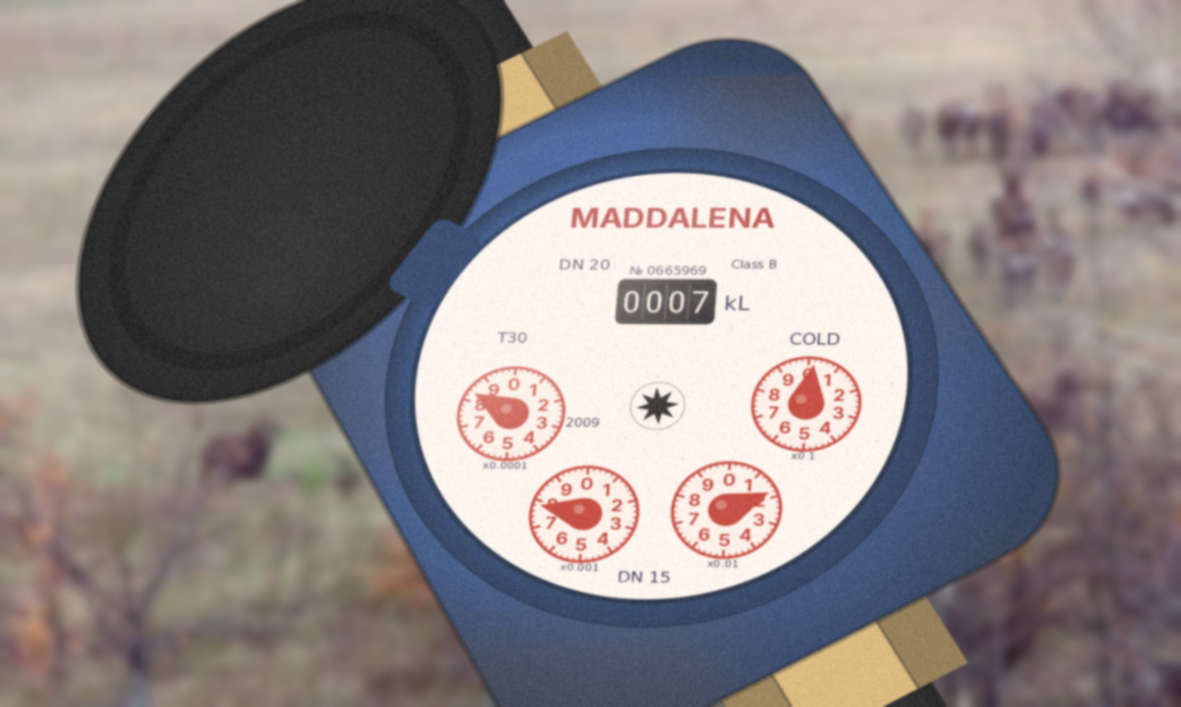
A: 7.0178 kL
